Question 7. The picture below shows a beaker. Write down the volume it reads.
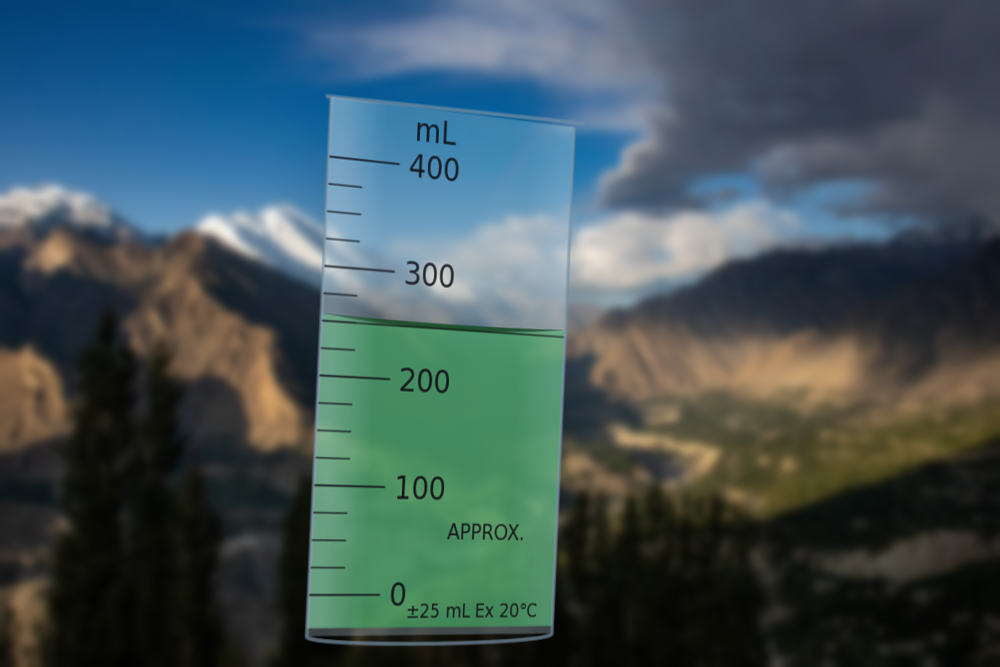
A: 250 mL
